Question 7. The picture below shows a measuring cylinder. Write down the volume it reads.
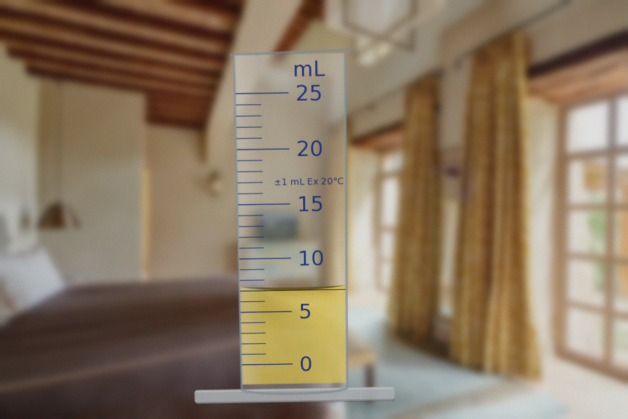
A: 7 mL
